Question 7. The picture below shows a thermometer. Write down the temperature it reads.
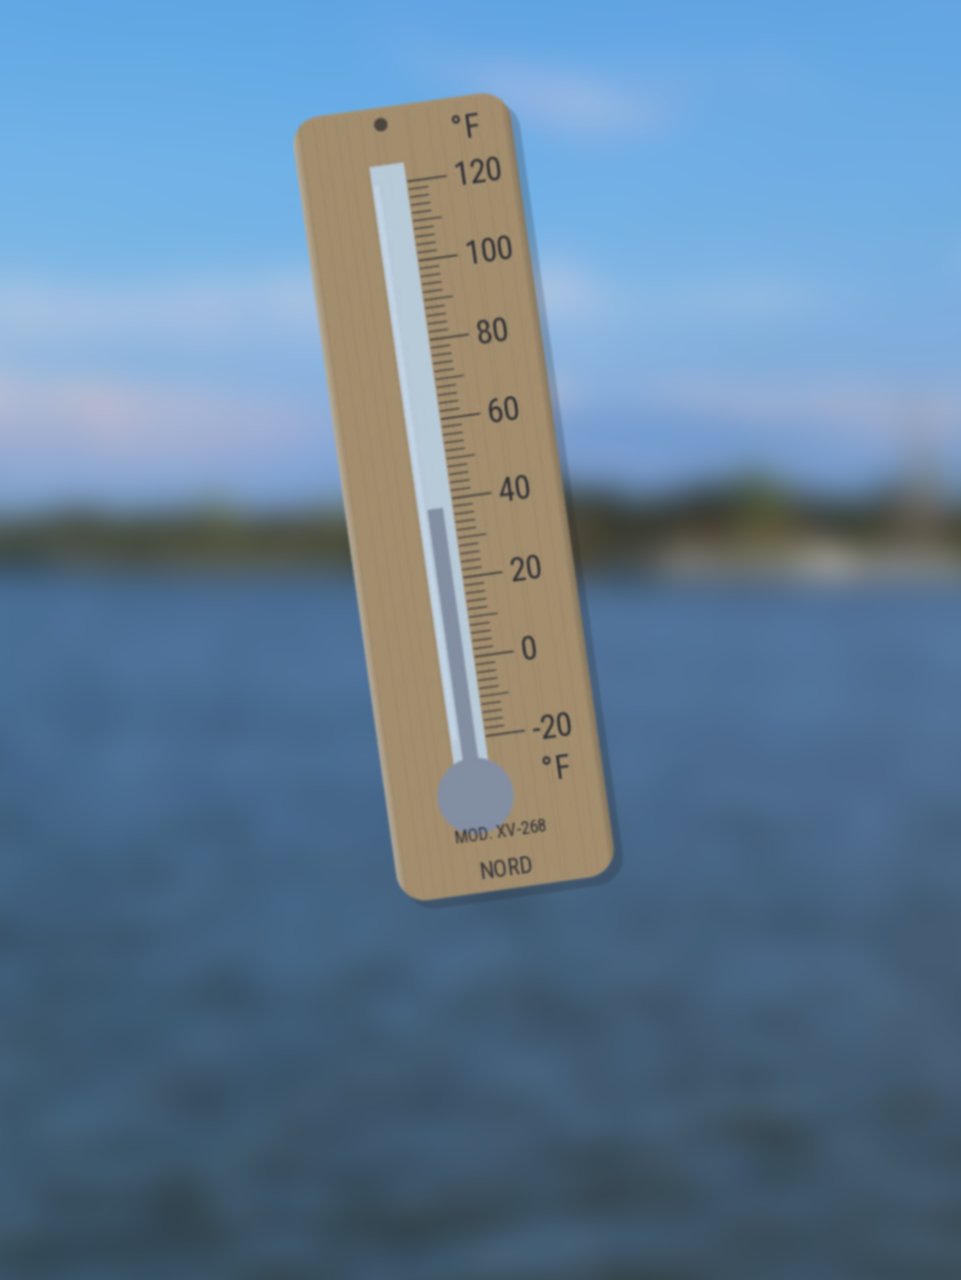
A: 38 °F
